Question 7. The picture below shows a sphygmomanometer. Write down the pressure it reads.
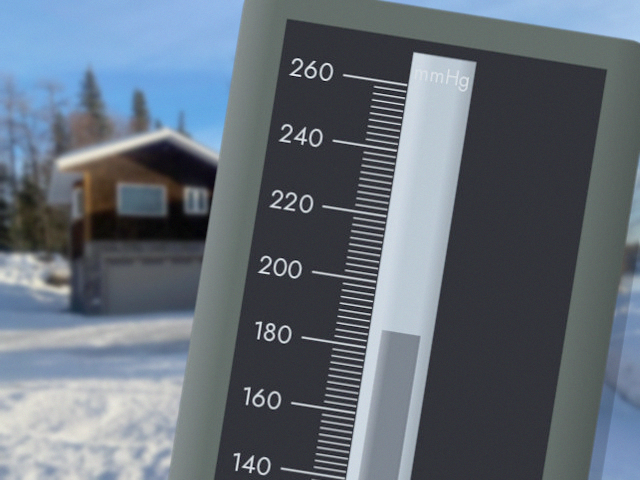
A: 186 mmHg
